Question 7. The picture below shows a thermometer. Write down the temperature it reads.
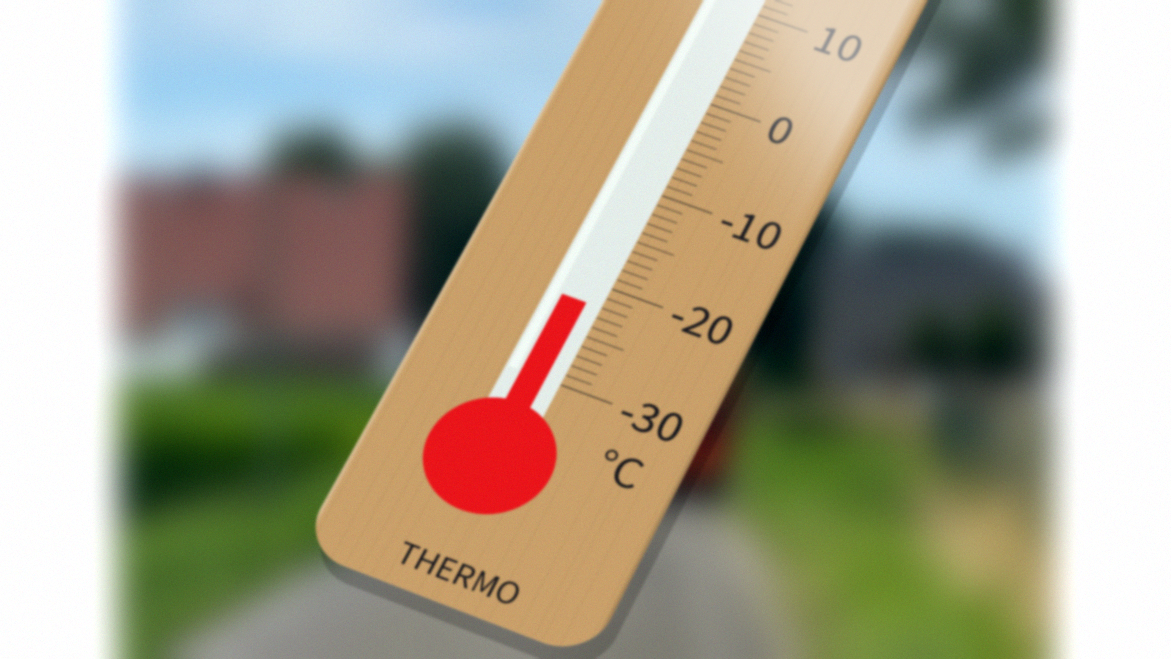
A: -22 °C
